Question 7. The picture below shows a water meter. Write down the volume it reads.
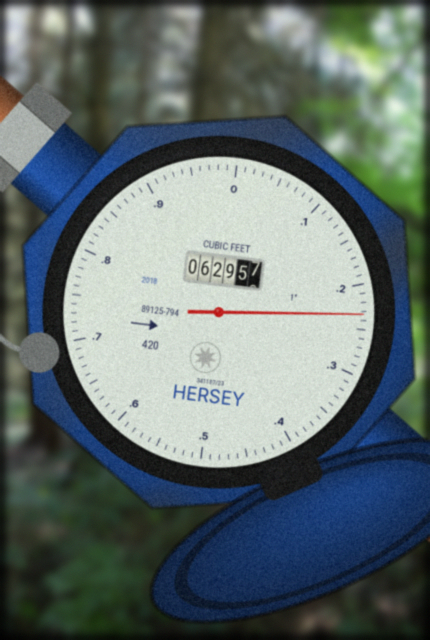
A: 62957.23 ft³
